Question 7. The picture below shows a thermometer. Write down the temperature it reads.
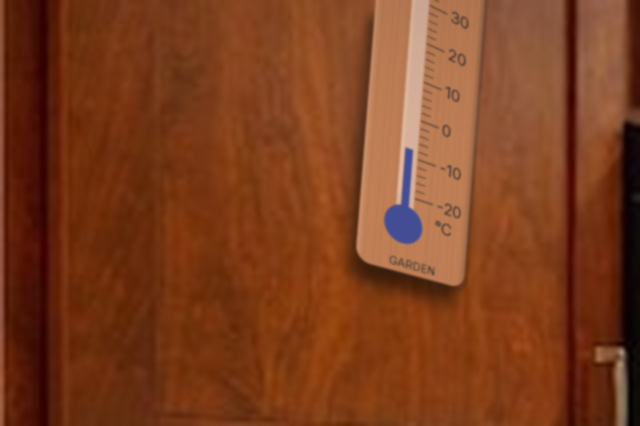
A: -8 °C
